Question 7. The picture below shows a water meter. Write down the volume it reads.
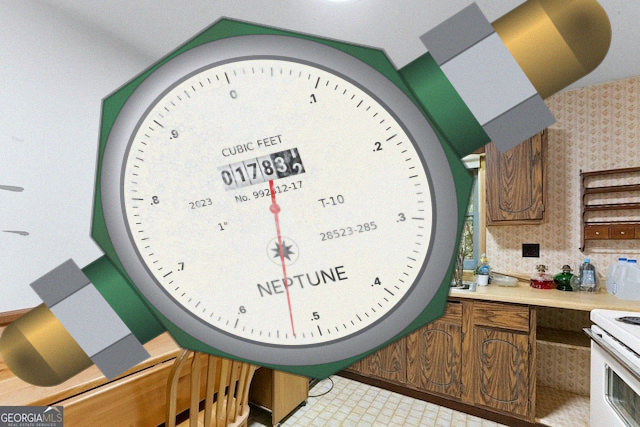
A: 17831.53 ft³
